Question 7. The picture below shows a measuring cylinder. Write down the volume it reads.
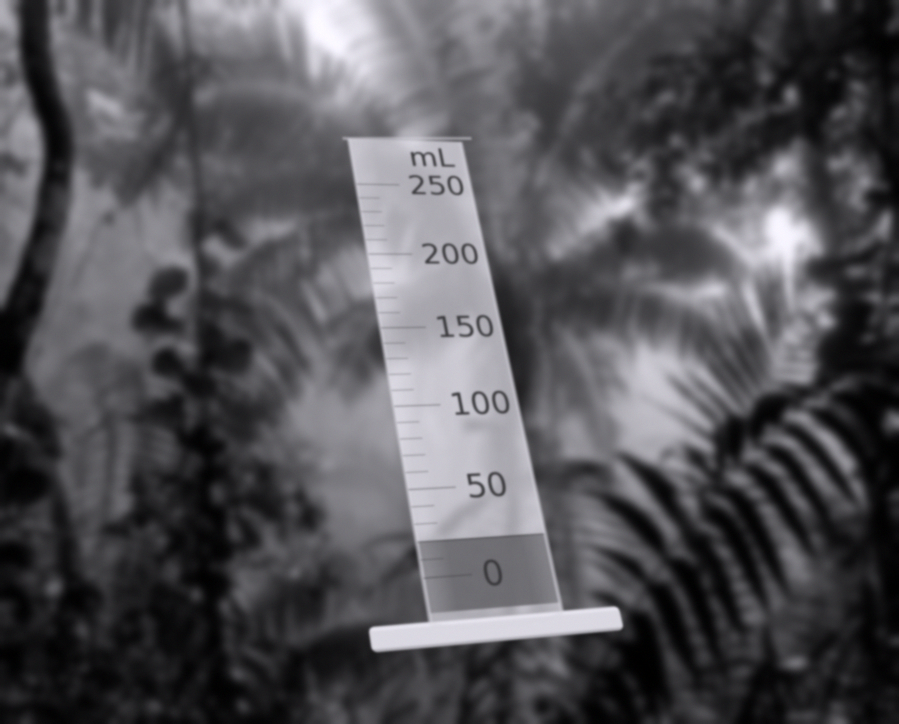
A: 20 mL
